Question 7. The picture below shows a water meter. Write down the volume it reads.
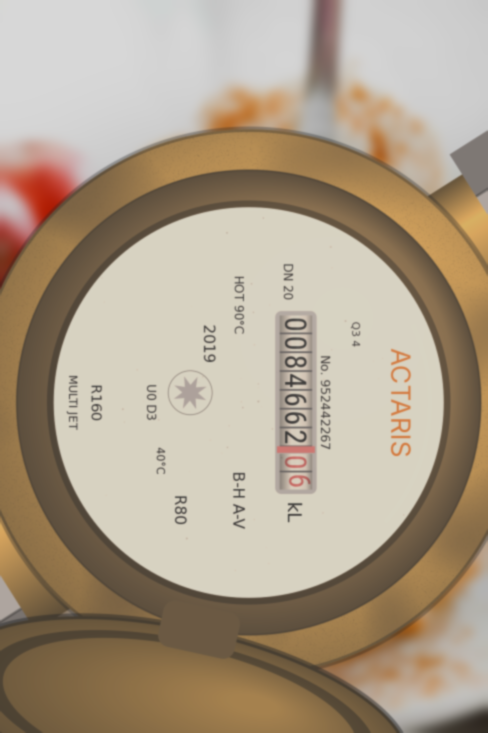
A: 84662.06 kL
